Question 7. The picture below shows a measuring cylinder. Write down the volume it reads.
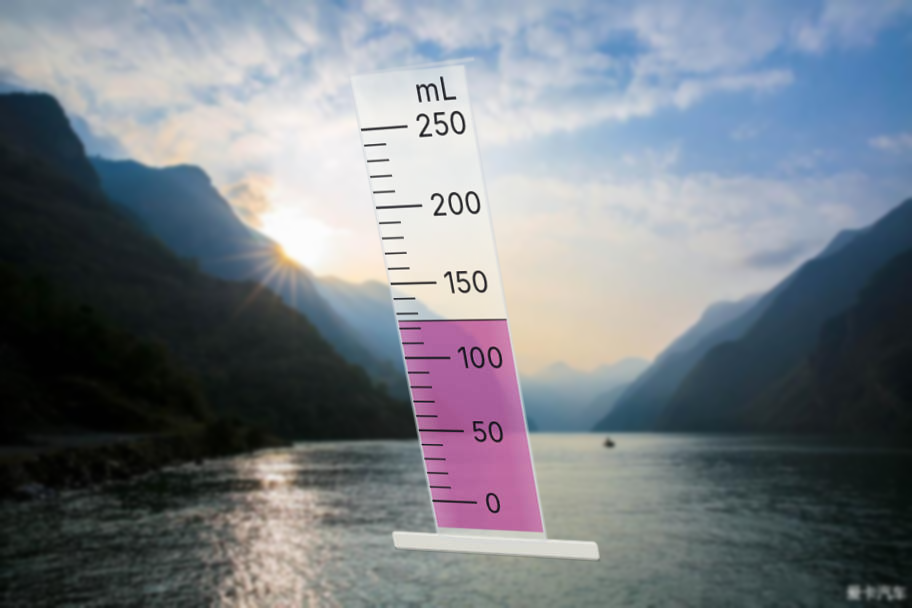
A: 125 mL
